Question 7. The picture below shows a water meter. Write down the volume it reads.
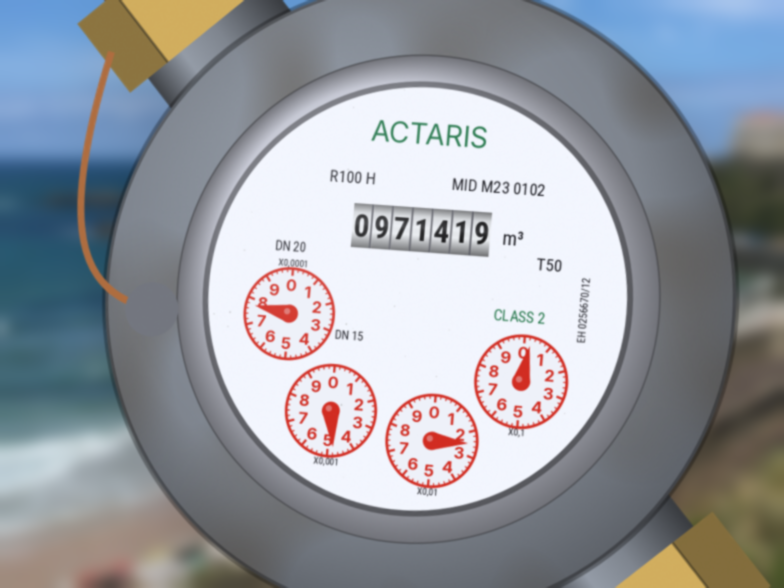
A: 971419.0247 m³
